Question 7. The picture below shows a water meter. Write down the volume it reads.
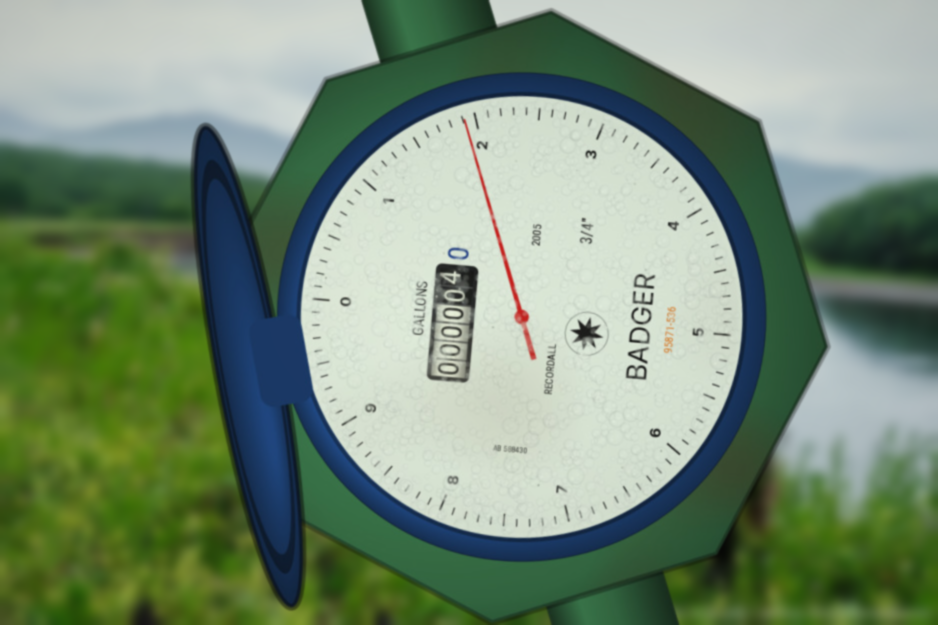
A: 41.9 gal
